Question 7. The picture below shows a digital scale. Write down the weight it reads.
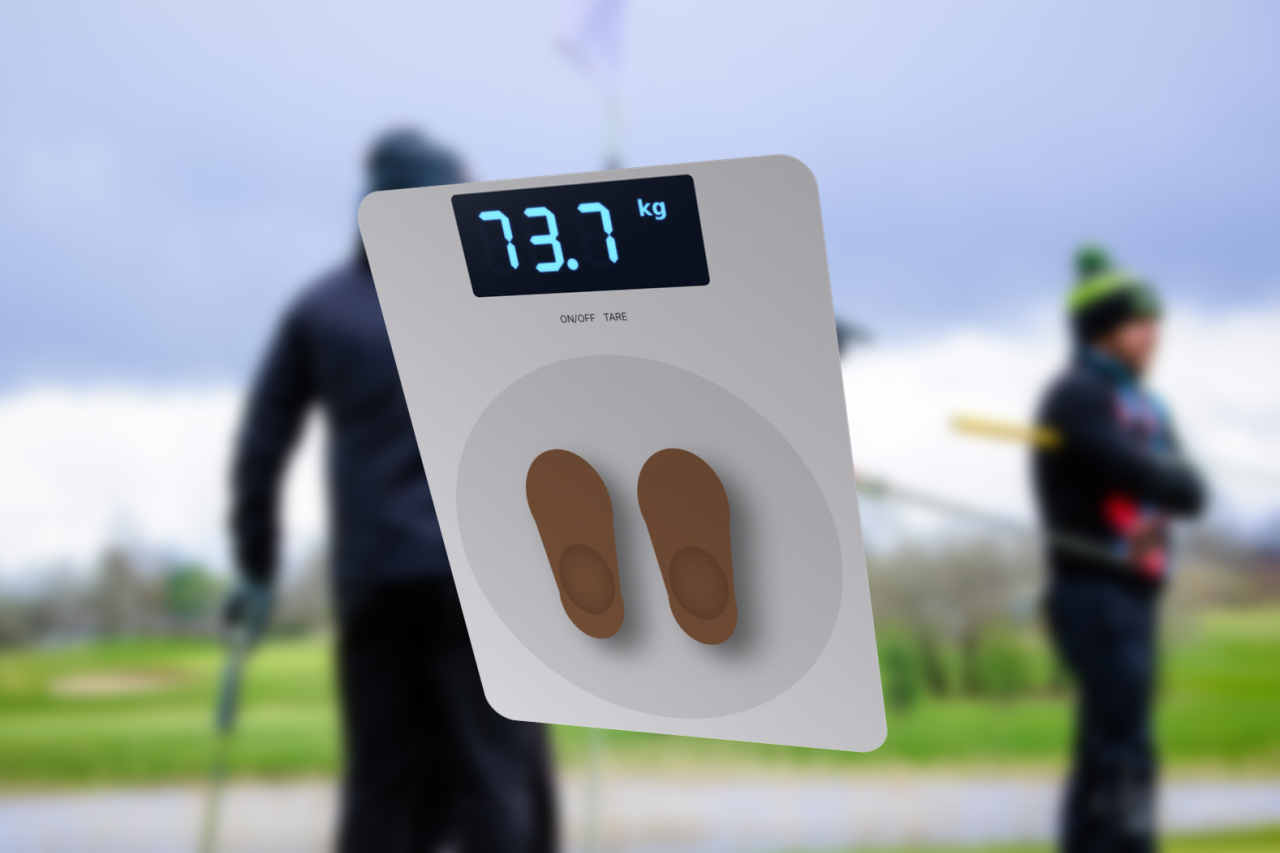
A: 73.7 kg
